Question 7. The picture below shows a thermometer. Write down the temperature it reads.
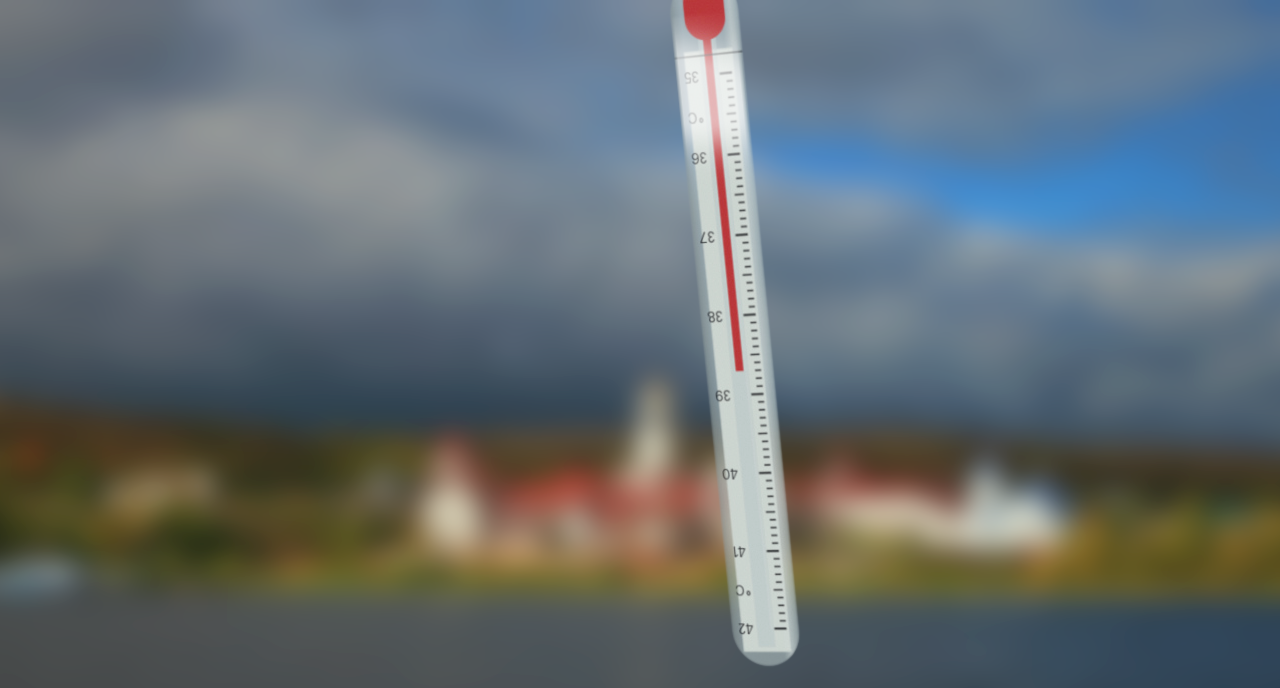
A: 38.7 °C
